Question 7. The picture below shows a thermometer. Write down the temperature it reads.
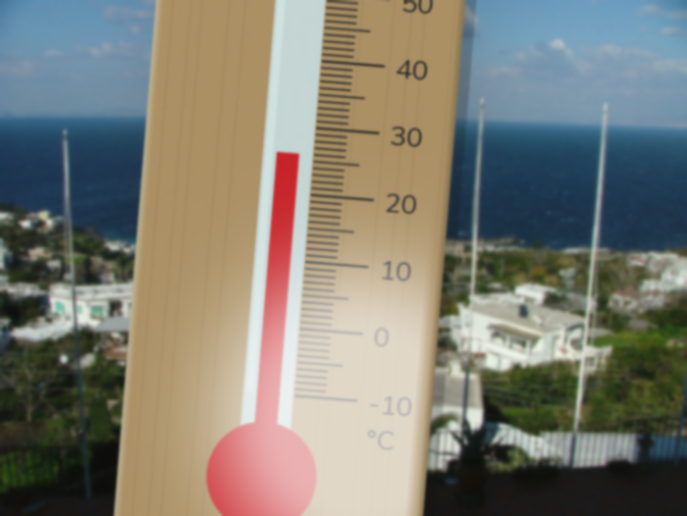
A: 26 °C
